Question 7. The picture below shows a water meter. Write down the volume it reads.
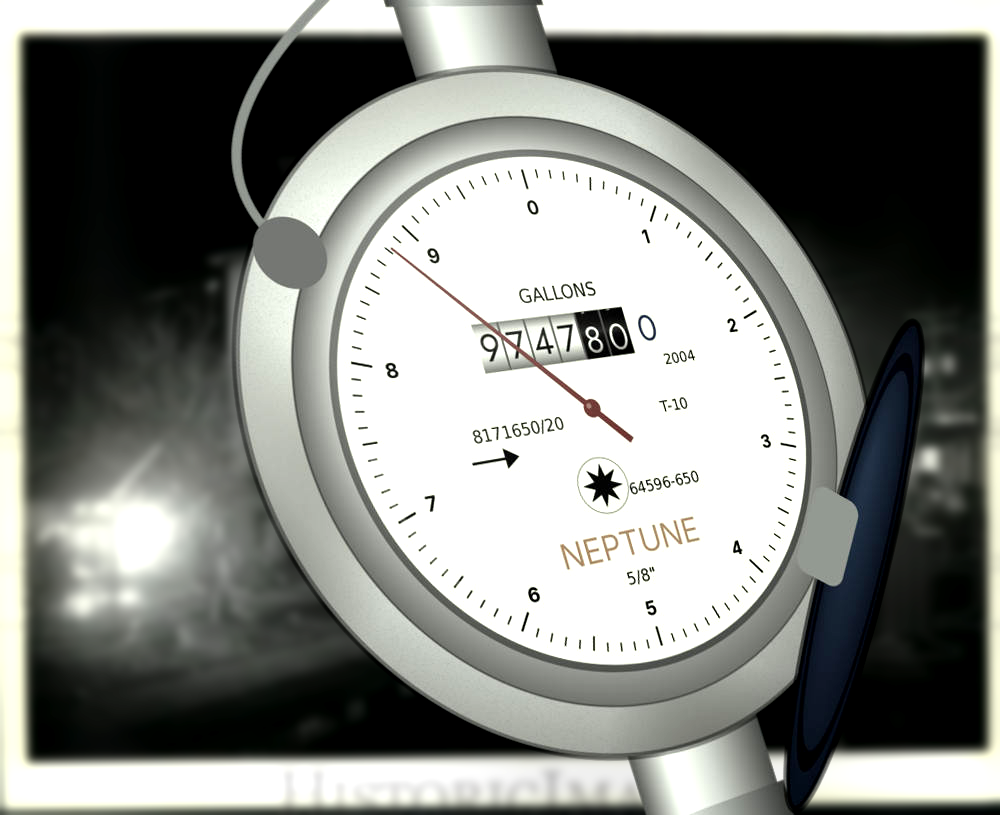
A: 9747798.8 gal
